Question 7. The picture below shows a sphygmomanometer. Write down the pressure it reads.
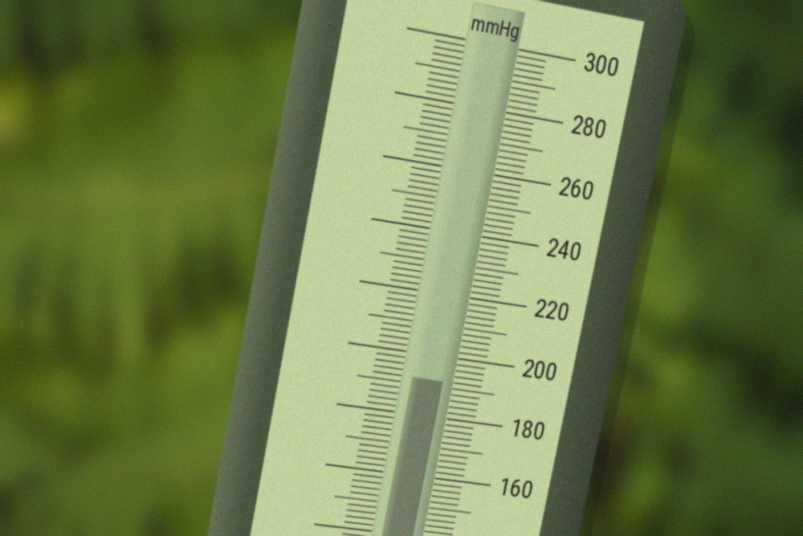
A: 192 mmHg
